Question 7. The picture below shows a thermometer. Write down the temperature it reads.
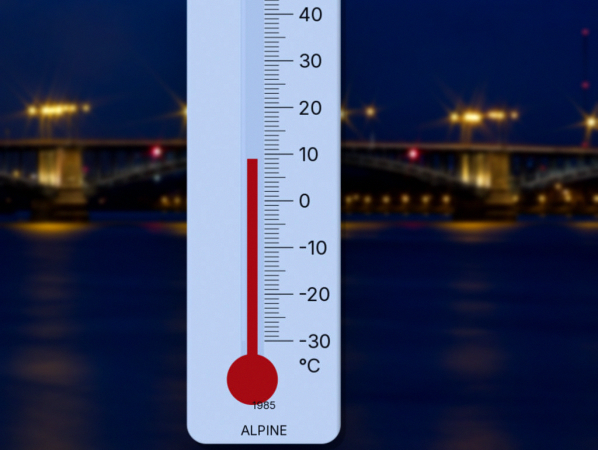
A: 9 °C
